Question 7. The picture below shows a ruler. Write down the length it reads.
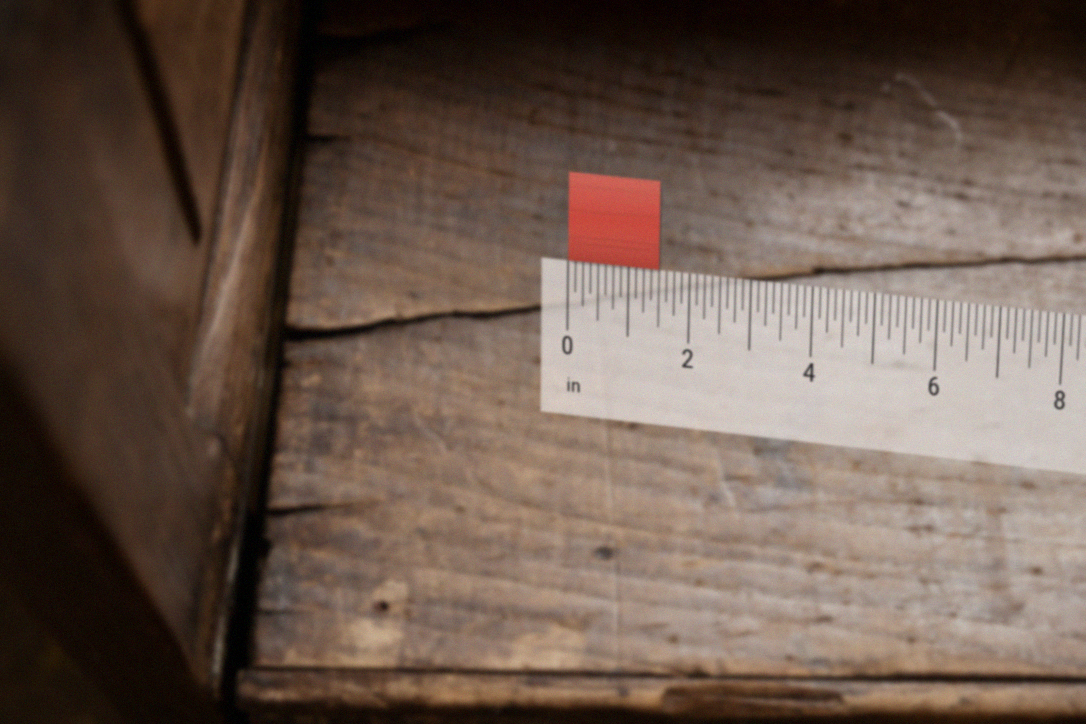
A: 1.5 in
